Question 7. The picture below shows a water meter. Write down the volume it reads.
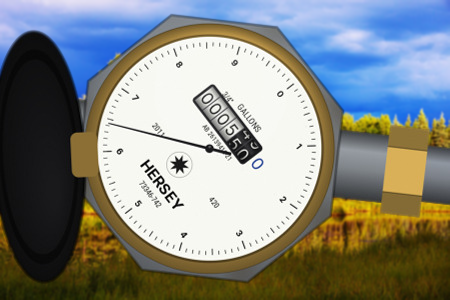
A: 5496.4 gal
